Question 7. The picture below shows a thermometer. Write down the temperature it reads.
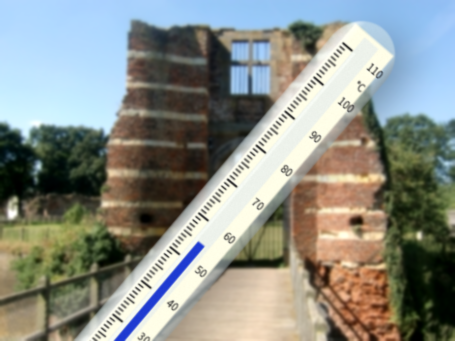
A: 55 °C
